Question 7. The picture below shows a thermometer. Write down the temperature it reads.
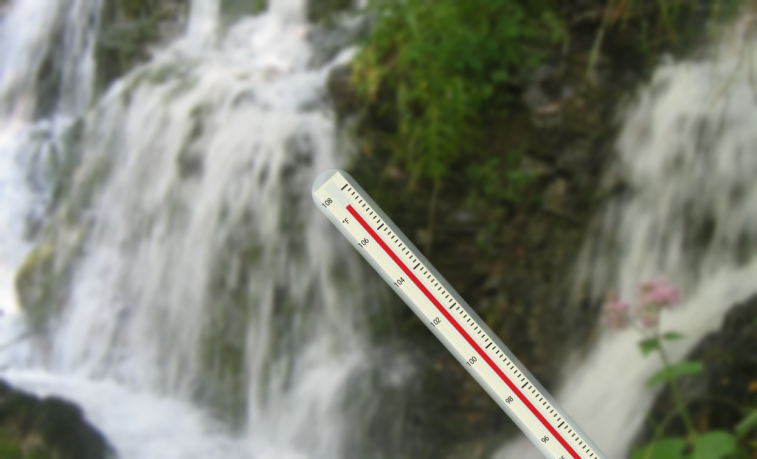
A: 107.4 °F
